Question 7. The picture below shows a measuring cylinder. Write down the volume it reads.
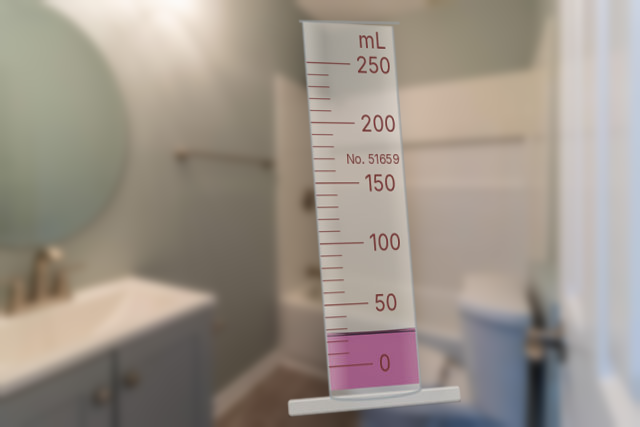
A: 25 mL
